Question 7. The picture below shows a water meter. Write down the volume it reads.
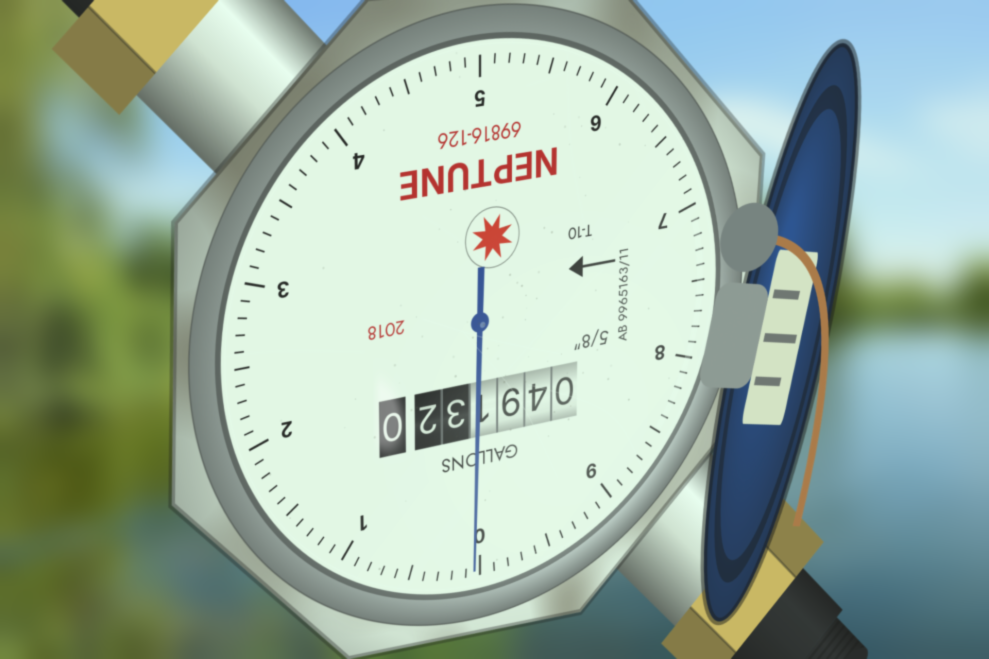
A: 491320.0 gal
